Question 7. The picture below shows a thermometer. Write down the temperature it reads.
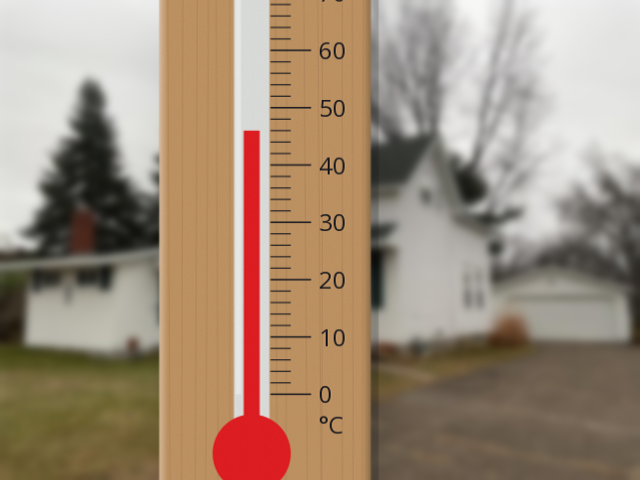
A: 46 °C
